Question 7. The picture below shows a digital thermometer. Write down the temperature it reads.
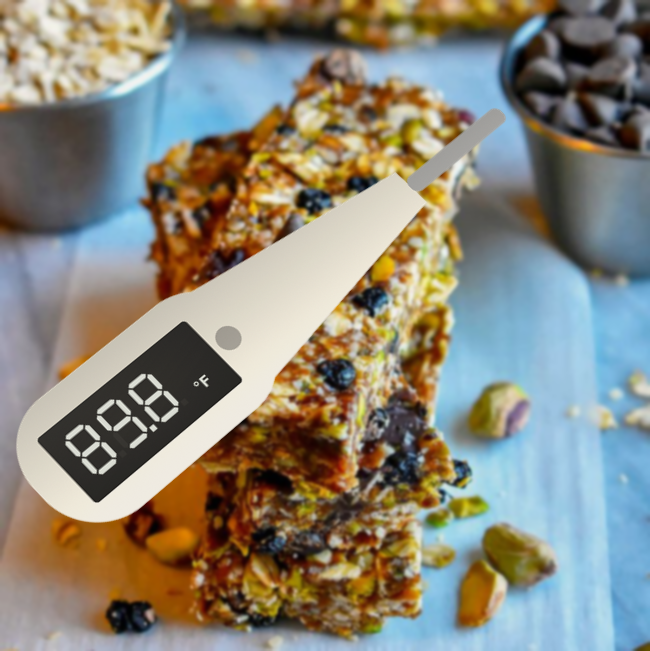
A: 89.8 °F
